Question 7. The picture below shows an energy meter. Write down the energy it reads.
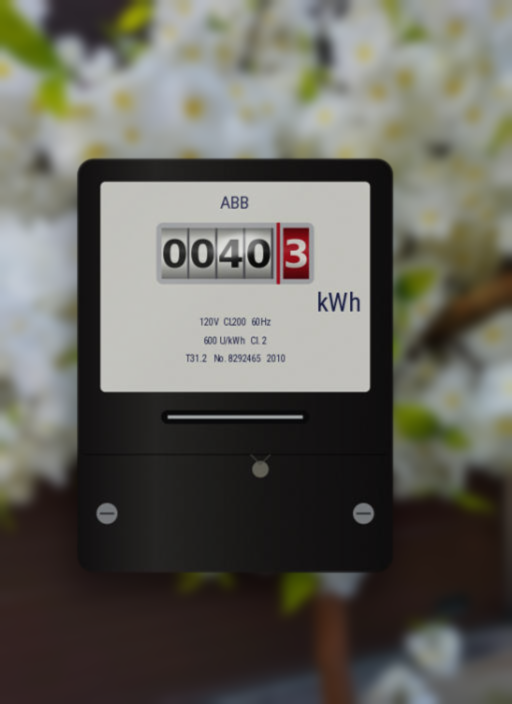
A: 40.3 kWh
